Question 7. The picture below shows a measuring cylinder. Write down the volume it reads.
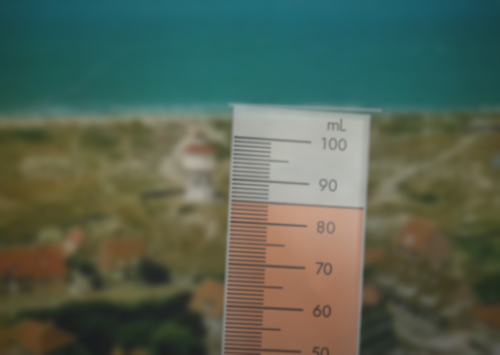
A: 85 mL
